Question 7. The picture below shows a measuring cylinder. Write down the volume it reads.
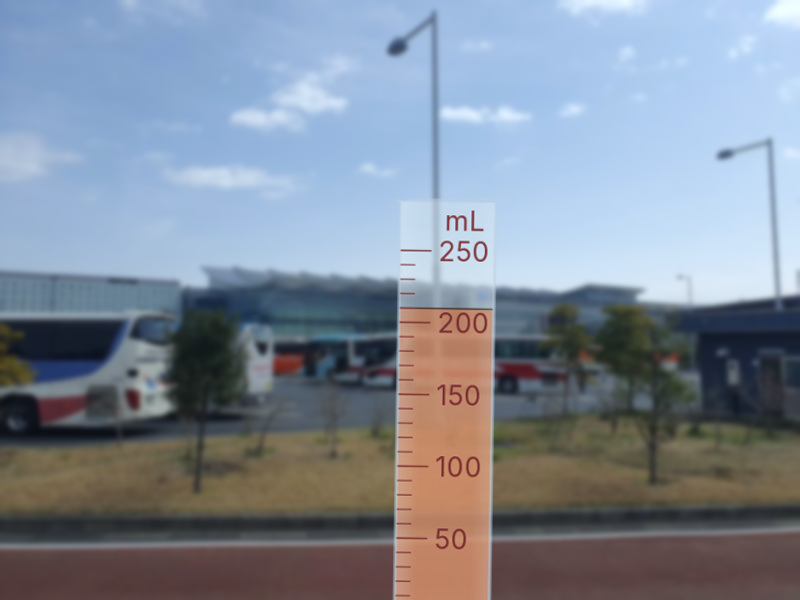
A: 210 mL
